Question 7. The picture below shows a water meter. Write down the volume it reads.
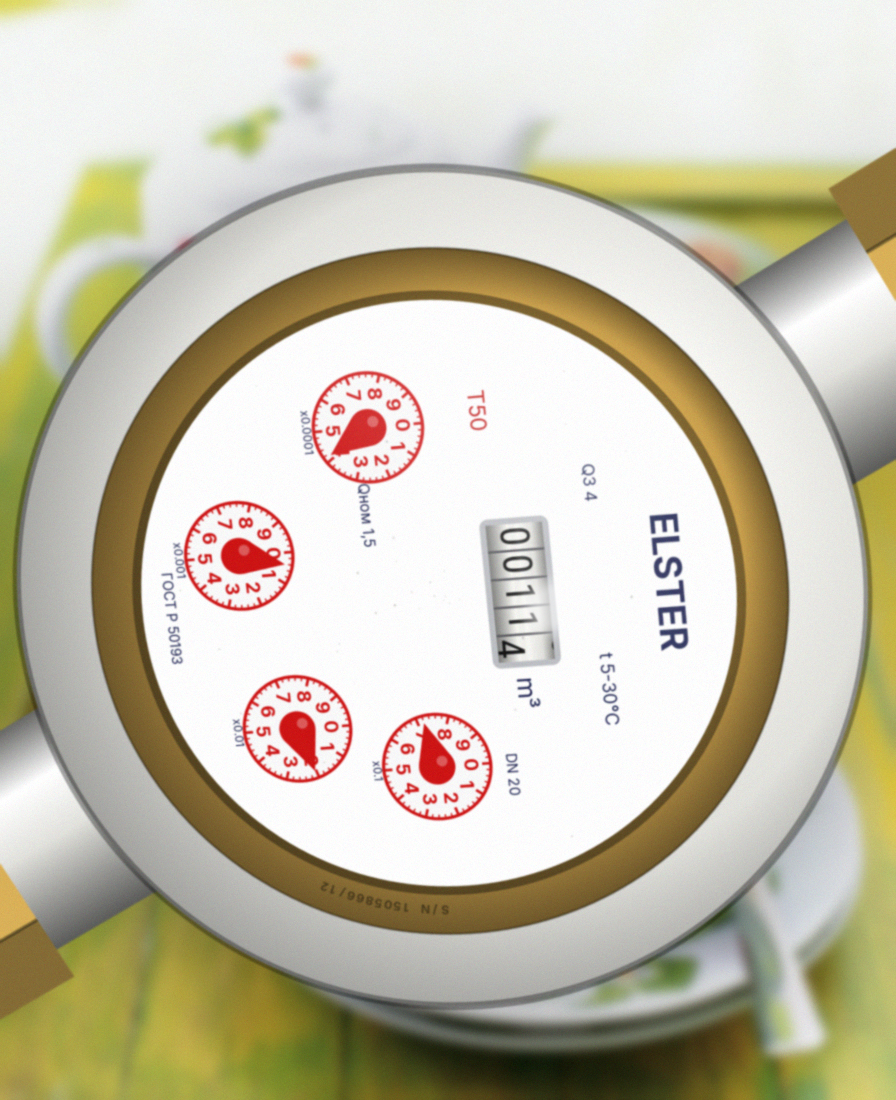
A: 113.7204 m³
